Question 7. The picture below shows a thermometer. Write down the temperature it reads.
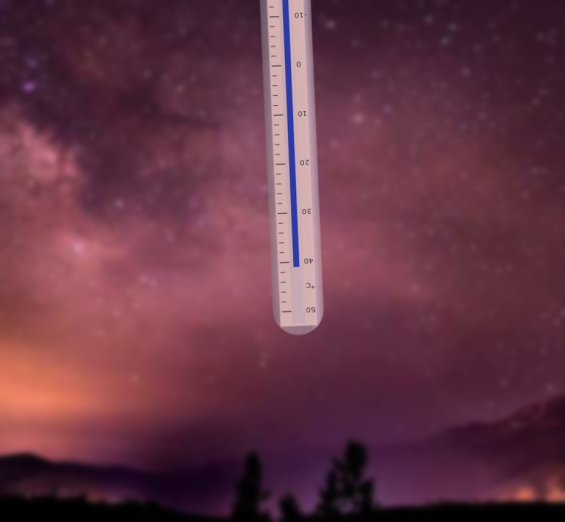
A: 41 °C
